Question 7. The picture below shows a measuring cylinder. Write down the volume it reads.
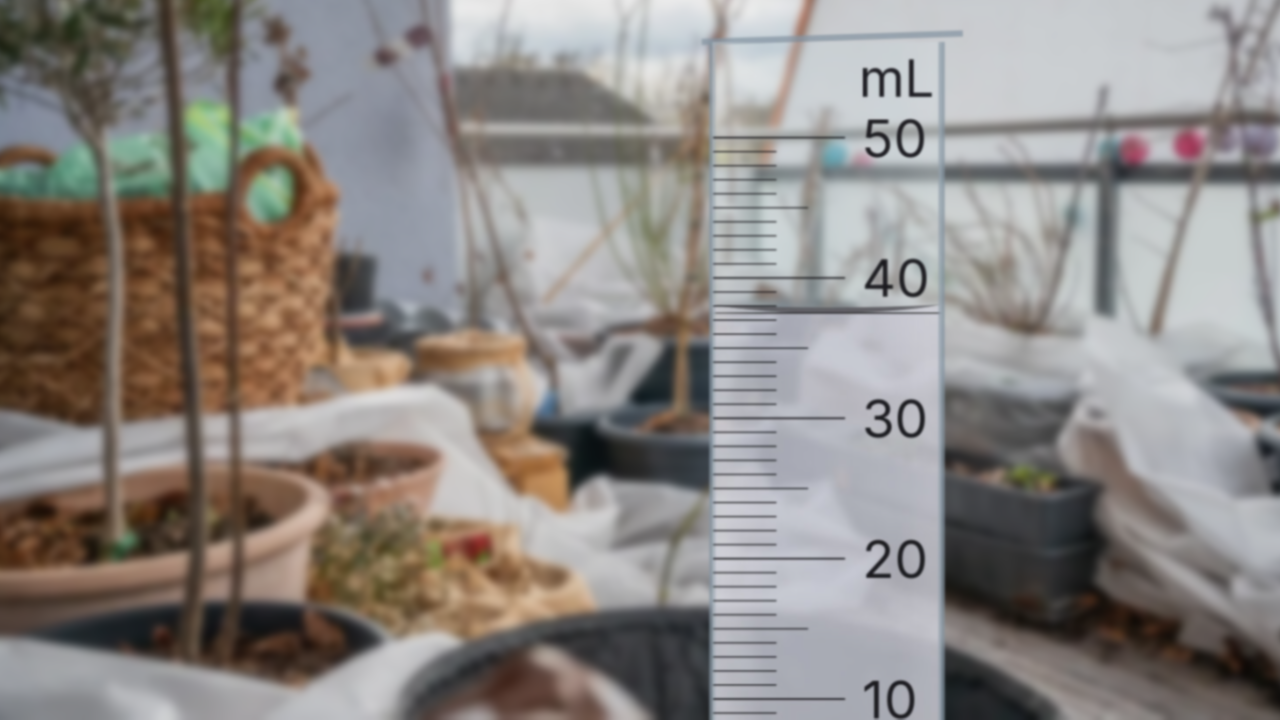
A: 37.5 mL
